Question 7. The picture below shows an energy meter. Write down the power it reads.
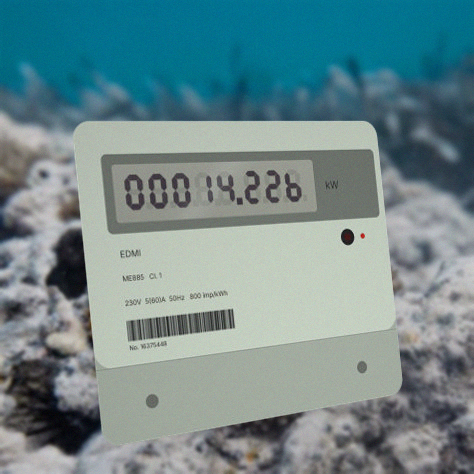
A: 14.226 kW
